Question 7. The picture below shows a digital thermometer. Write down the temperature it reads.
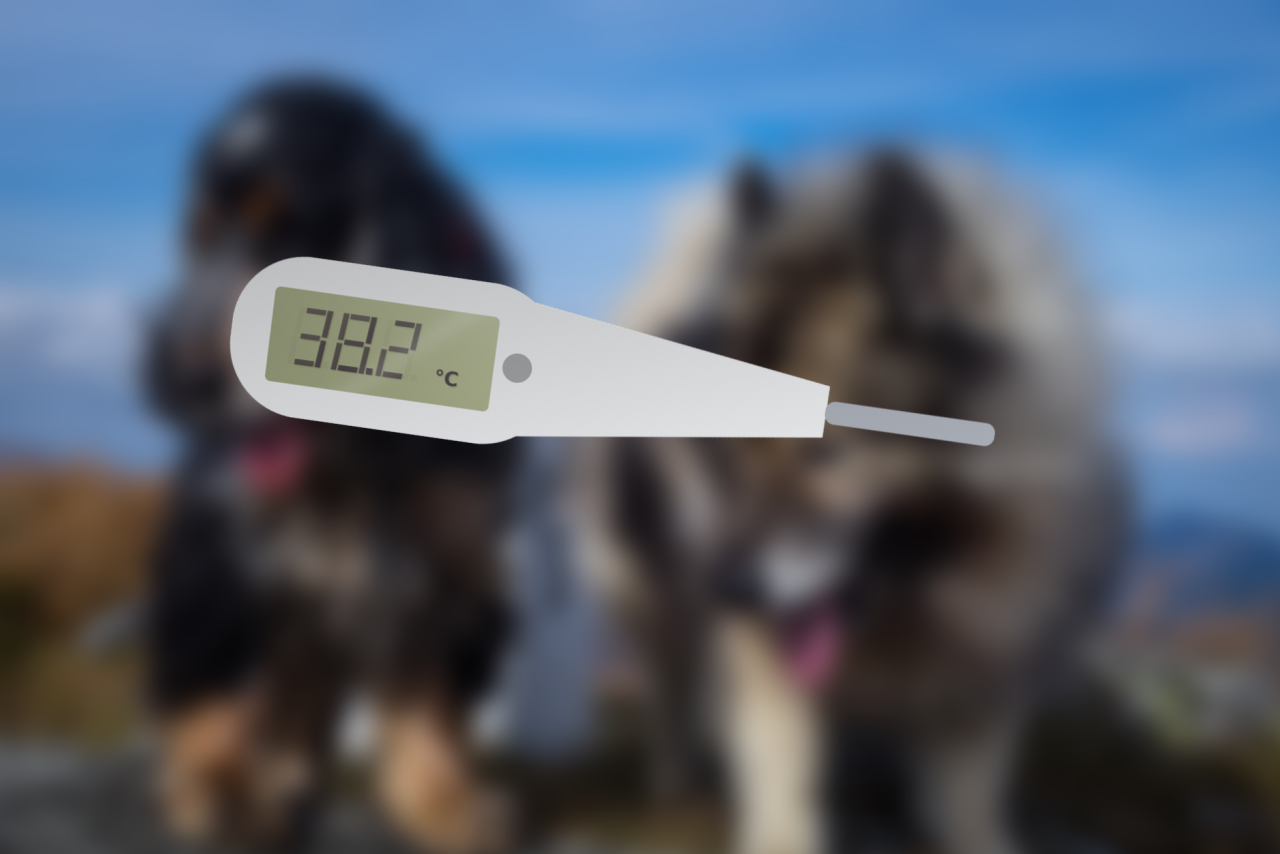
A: 38.2 °C
